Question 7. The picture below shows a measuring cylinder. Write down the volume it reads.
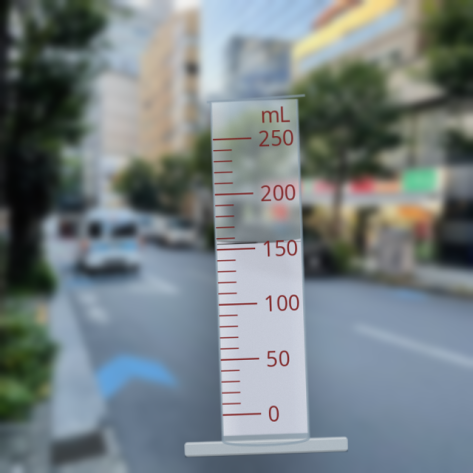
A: 155 mL
